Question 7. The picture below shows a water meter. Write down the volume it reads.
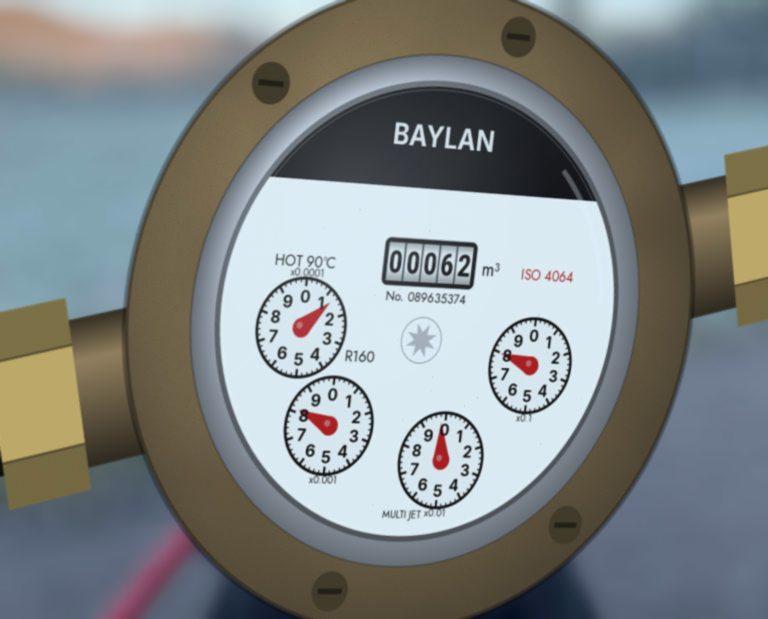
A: 62.7981 m³
